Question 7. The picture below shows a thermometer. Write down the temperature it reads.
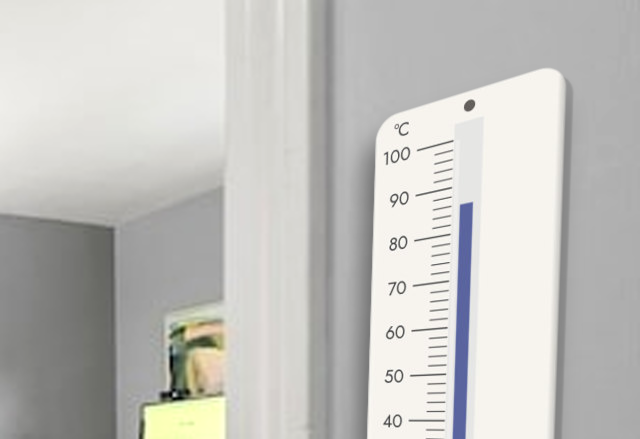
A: 86 °C
